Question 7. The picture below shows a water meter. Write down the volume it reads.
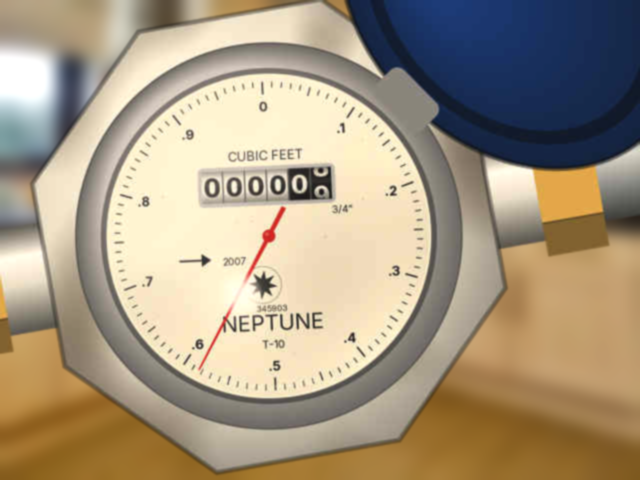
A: 8.58 ft³
